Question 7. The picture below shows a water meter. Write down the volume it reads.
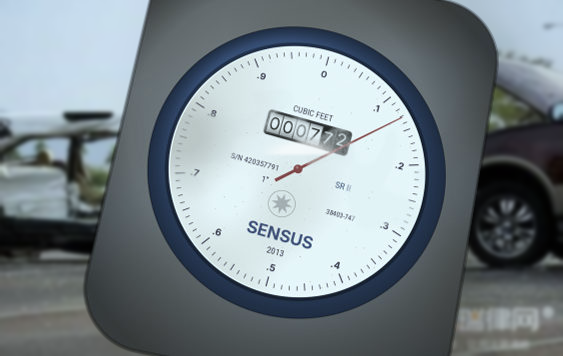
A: 772.13 ft³
